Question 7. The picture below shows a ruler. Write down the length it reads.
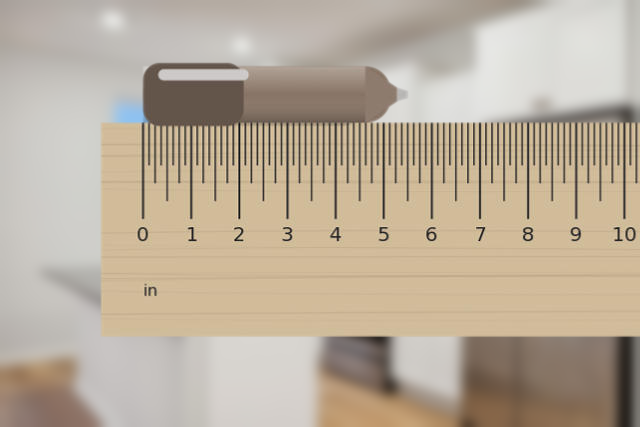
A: 5.5 in
